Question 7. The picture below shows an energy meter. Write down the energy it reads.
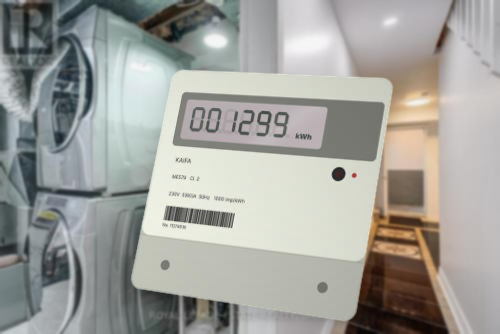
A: 1299 kWh
